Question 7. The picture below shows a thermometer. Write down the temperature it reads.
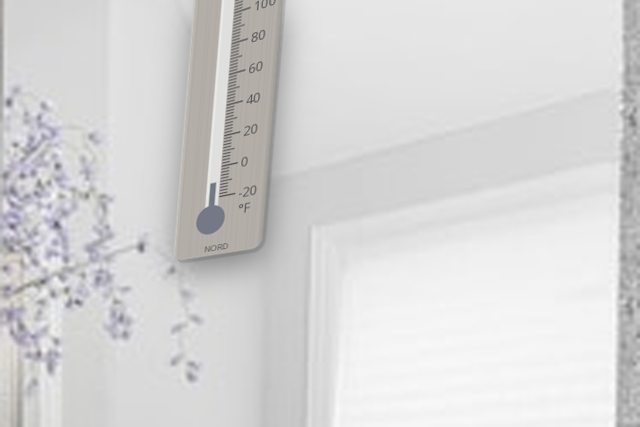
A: -10 °F
